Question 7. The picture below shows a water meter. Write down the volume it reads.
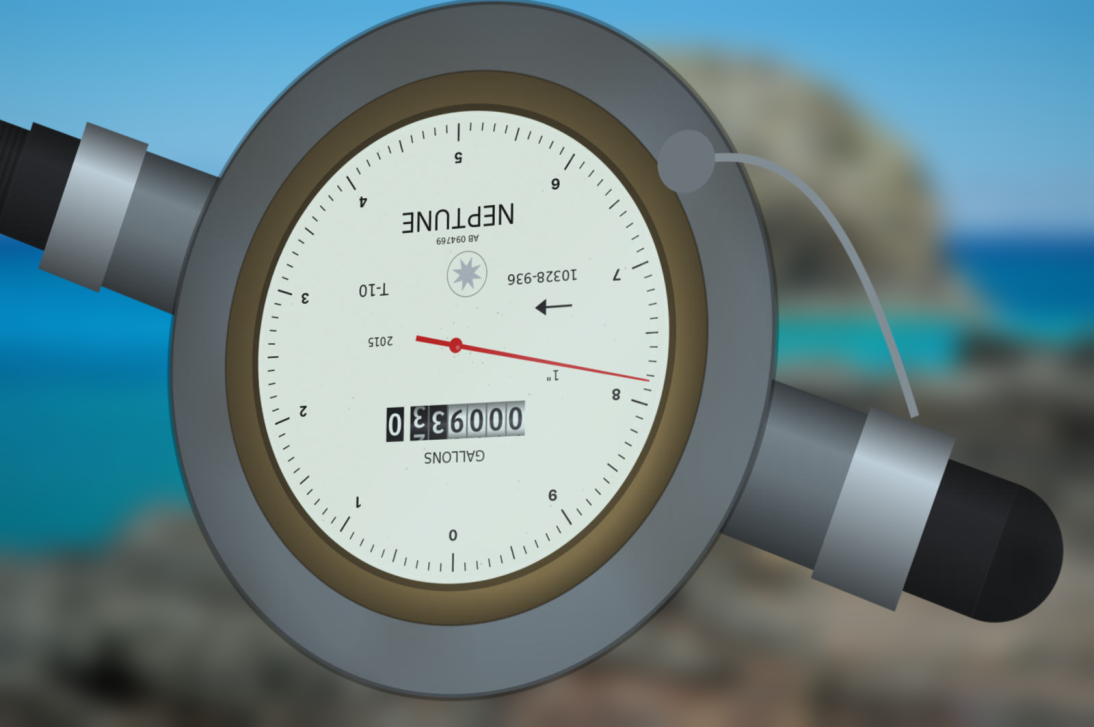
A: 9327.8 gal
